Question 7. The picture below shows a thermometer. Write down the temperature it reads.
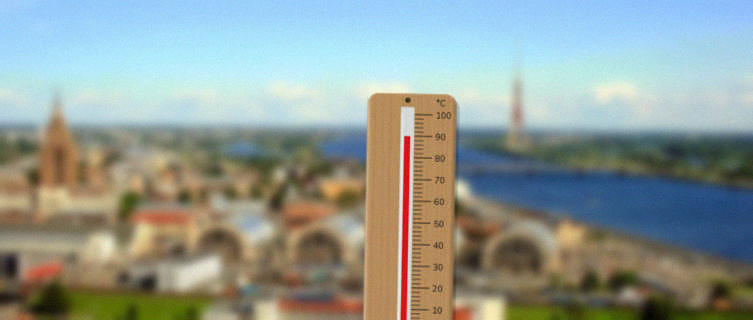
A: 90 °C
